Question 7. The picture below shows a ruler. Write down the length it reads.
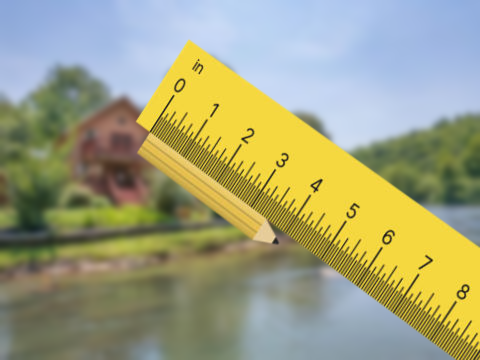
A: 4 in
